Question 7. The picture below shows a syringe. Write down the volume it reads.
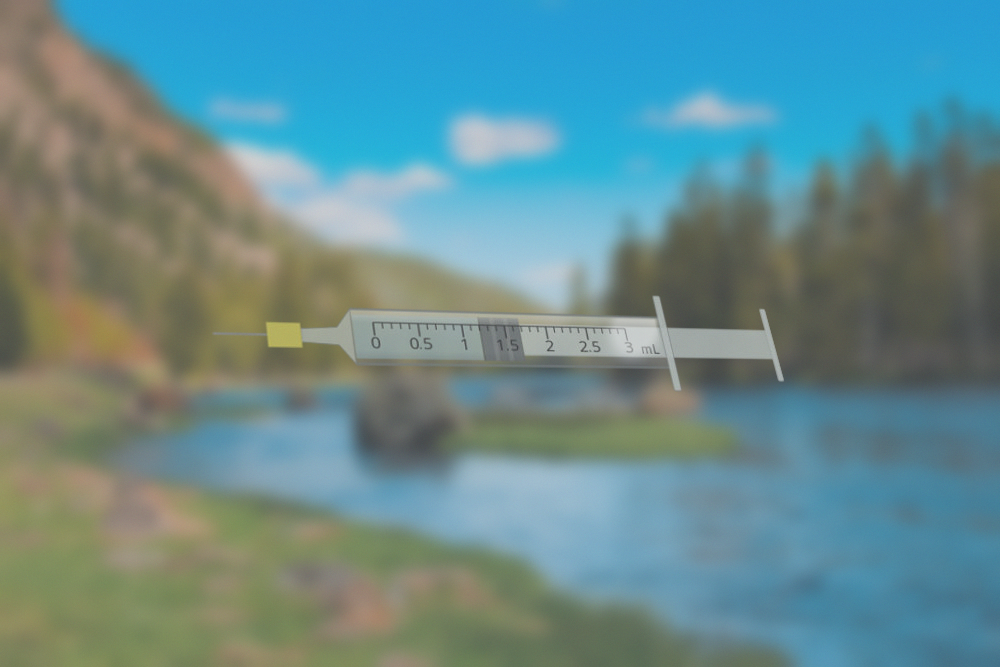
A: 1.2 mL
